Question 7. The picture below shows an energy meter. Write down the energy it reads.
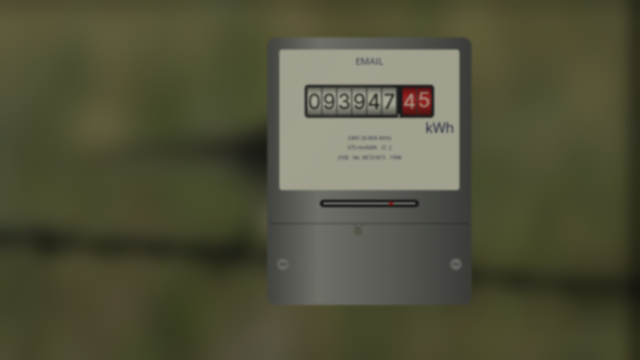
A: 93947.45 kWh
